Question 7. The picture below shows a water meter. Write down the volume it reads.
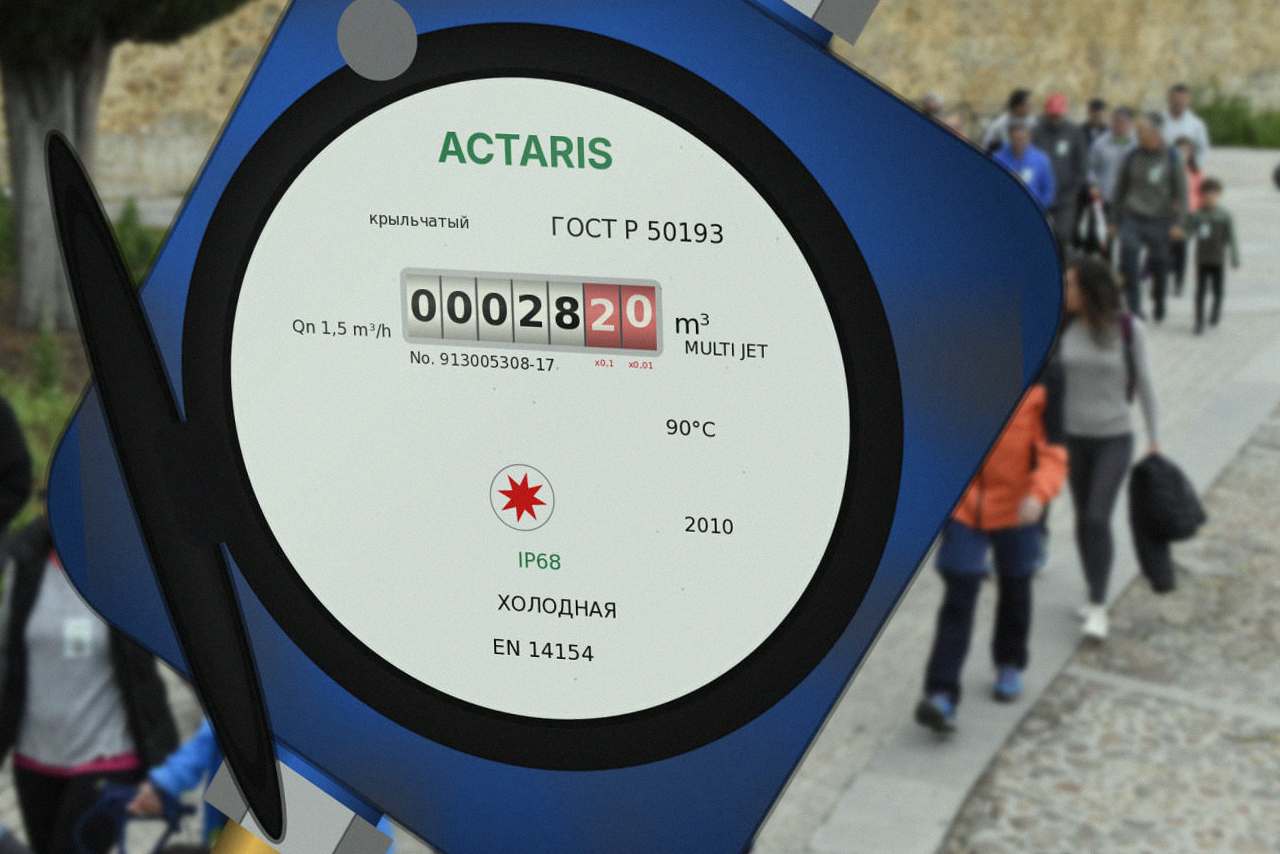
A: 28.20 m³
